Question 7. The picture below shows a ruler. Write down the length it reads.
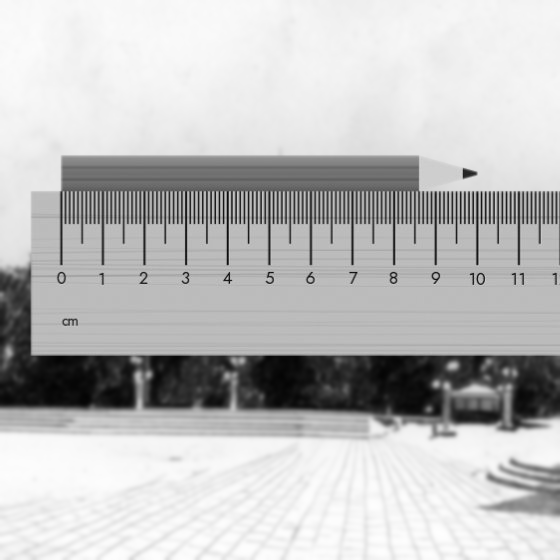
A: 10 cm
